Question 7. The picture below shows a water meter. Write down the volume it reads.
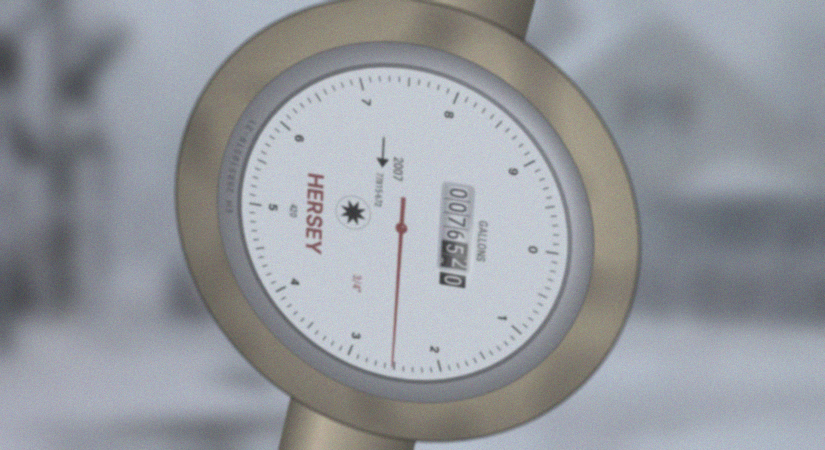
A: 76522.5 gal
